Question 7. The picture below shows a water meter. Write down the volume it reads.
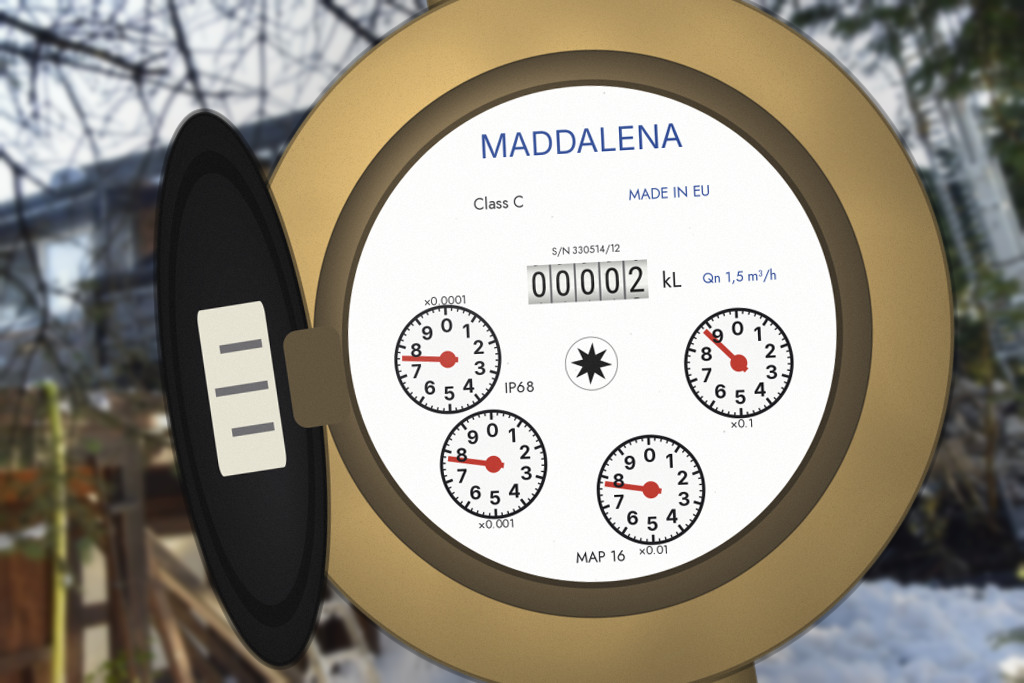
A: 2.8777 kL
